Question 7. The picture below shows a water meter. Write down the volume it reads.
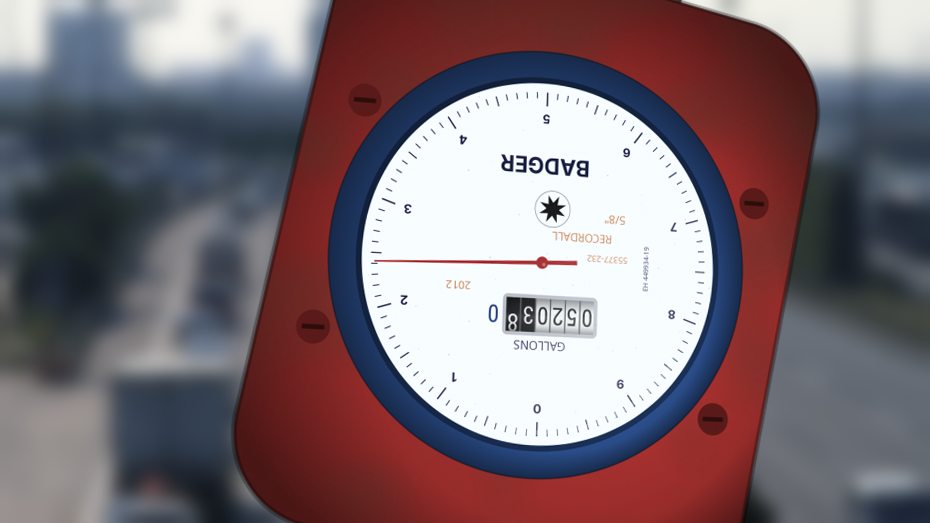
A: 520382.4 gal
